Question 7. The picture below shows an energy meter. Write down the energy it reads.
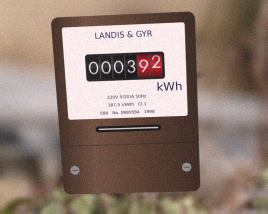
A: 3.92 kWh
